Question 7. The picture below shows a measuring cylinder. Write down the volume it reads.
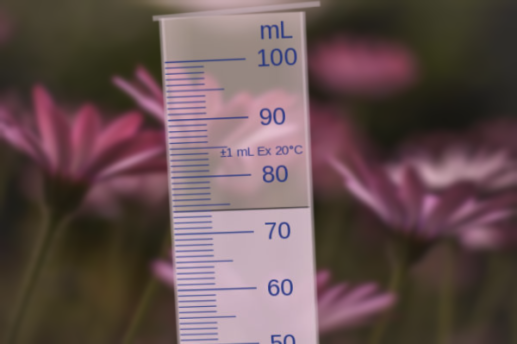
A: 74 mL
